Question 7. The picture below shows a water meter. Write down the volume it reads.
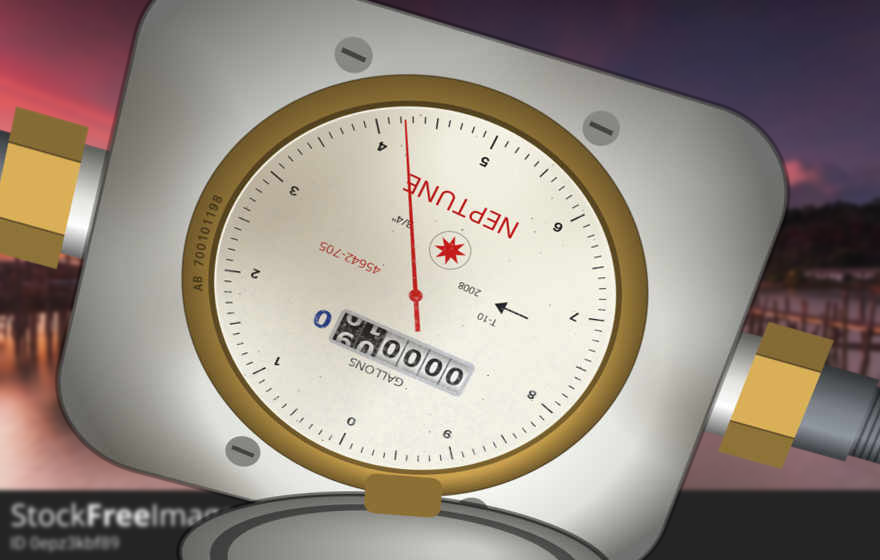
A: 94.2 gal
